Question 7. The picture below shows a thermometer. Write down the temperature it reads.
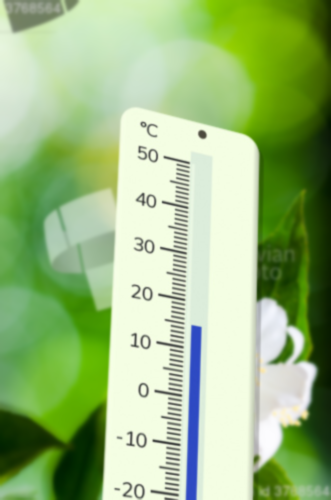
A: 15 °C
